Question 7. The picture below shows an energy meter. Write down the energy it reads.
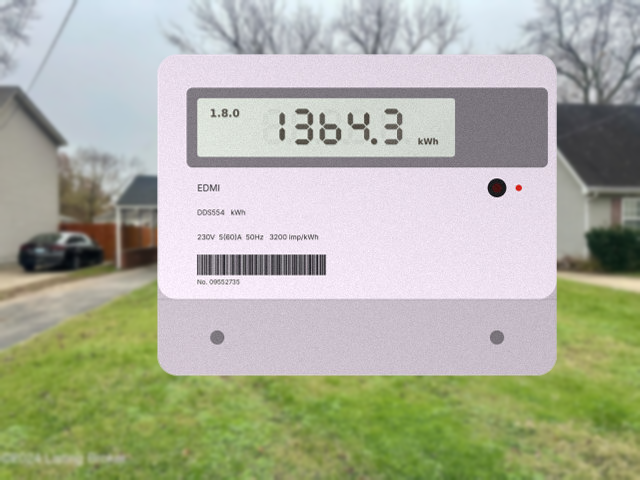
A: 1364.3 kWh
